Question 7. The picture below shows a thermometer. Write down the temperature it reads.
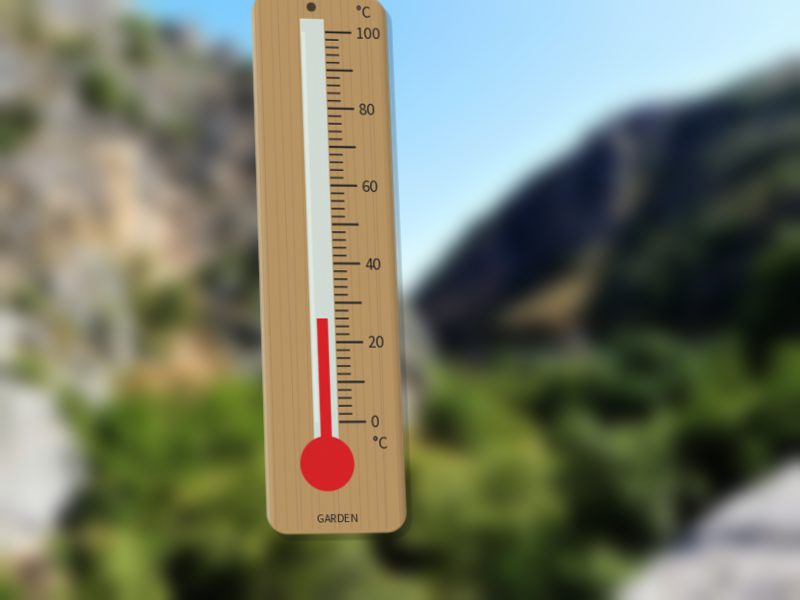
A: 26 °C
